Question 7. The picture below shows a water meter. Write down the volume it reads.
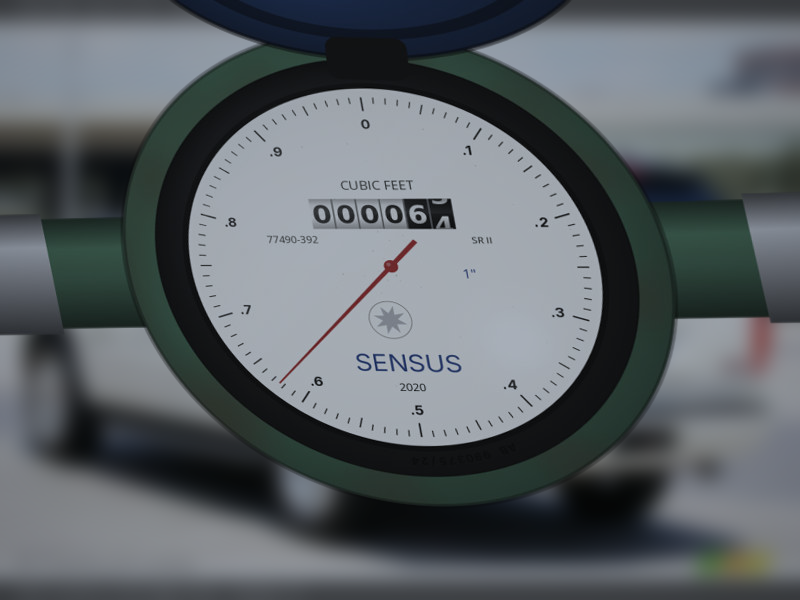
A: 63.62 ft³
